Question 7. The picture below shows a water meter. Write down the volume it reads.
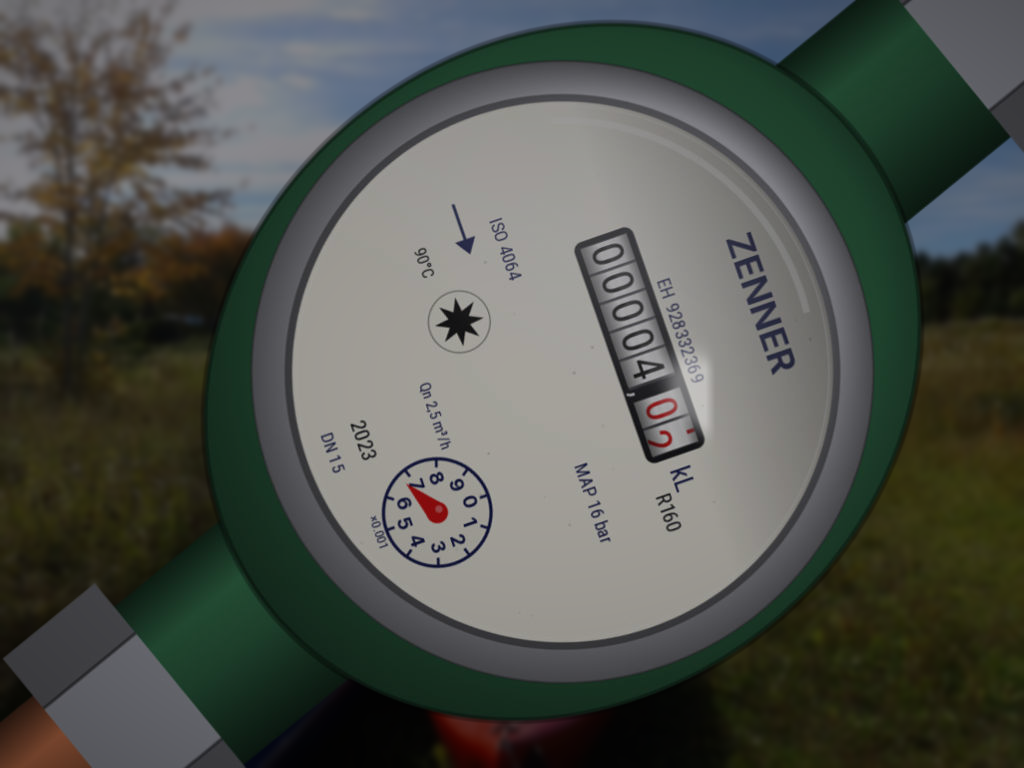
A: 4.016 kL
